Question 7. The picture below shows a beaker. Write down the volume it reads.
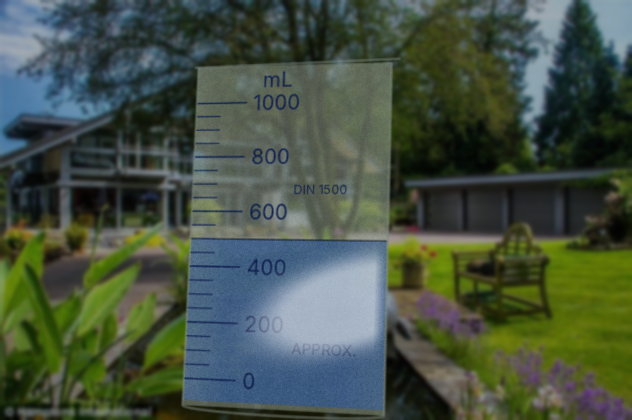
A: 500 mL
